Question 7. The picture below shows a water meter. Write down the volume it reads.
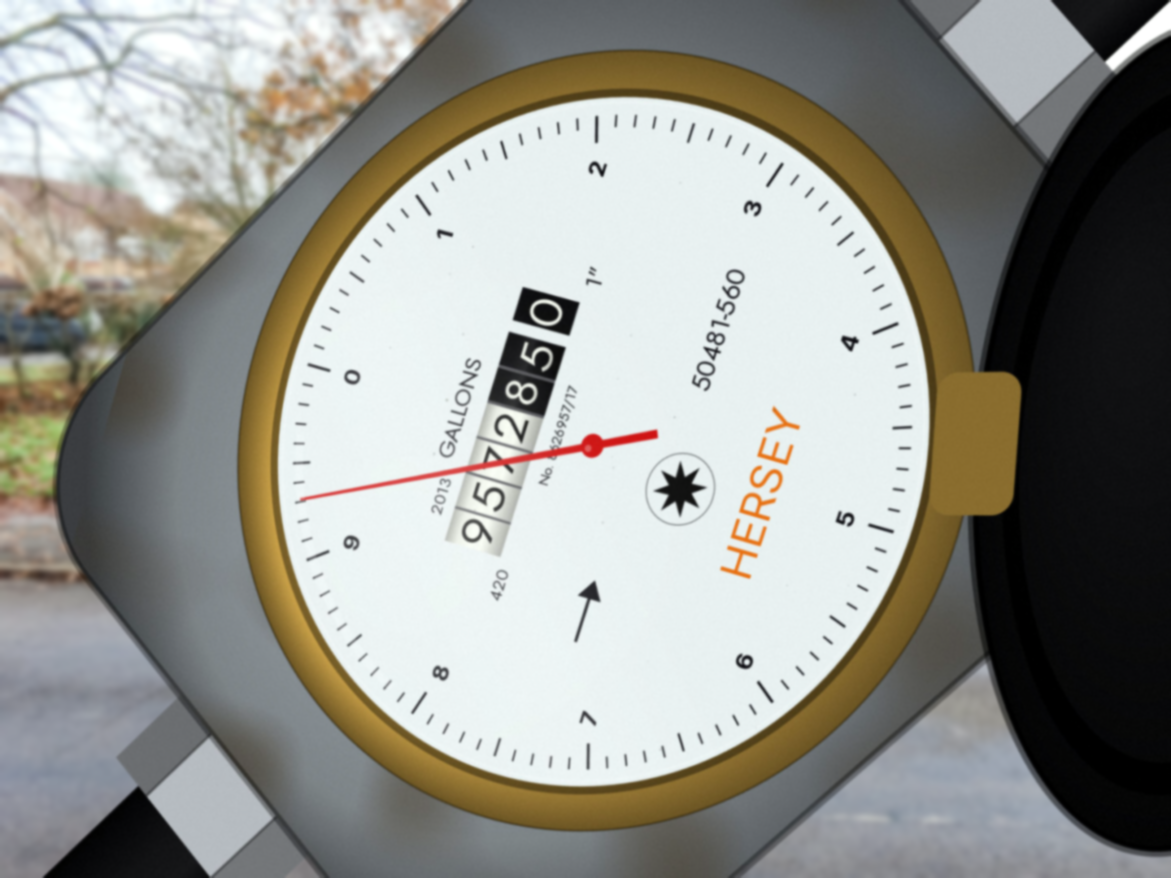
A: 9572849.3 gal
